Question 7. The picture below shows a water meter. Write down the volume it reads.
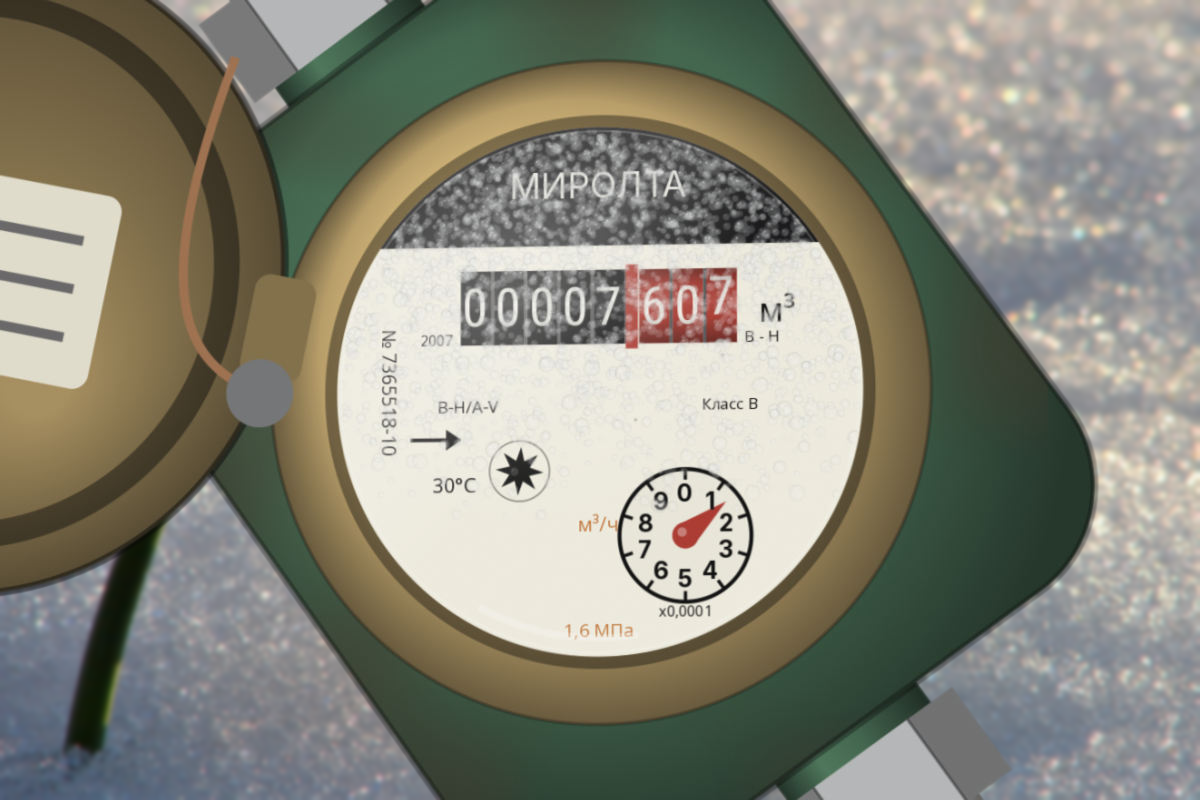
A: 7.6071 m³
